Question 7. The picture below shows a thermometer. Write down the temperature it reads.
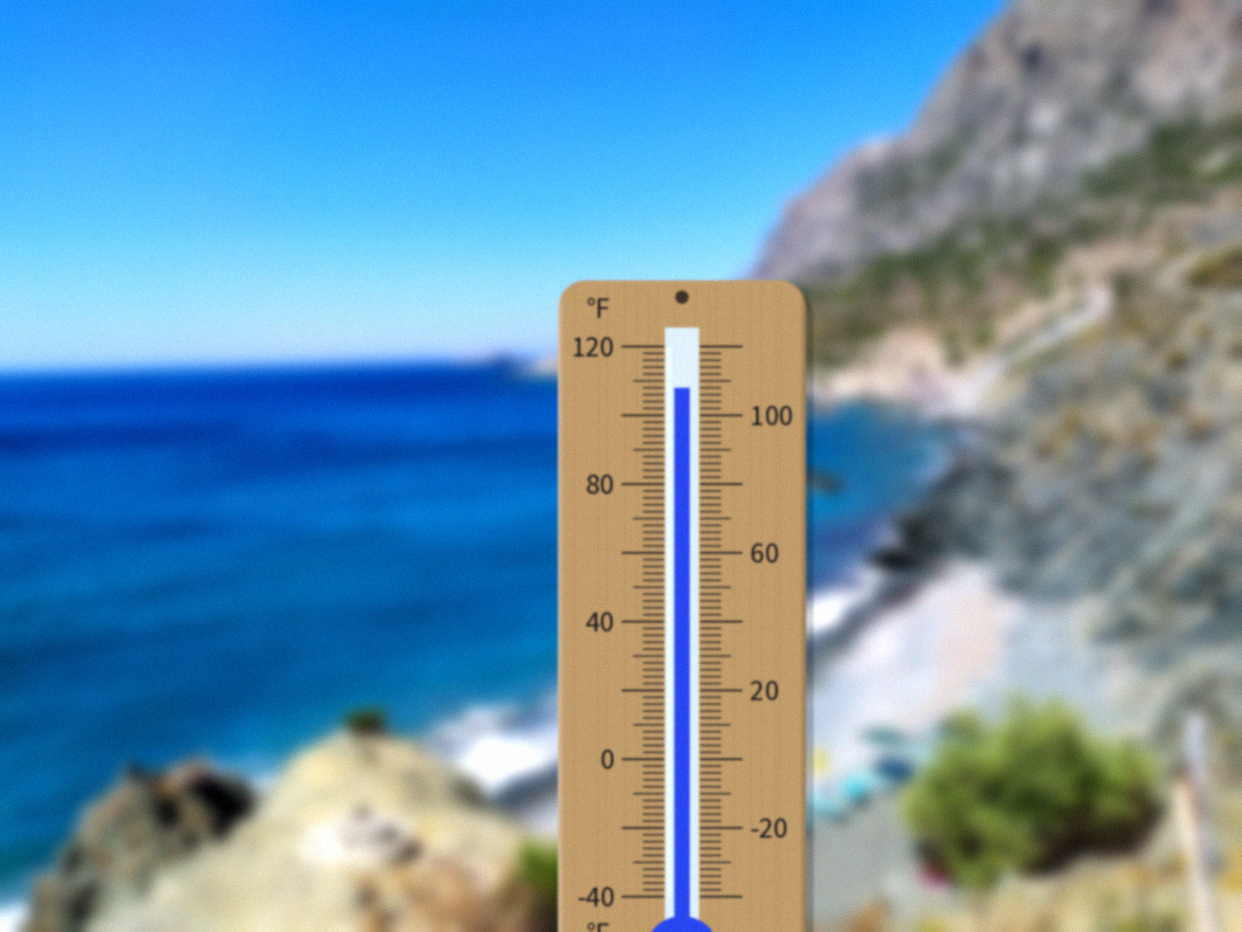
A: 108 °F
